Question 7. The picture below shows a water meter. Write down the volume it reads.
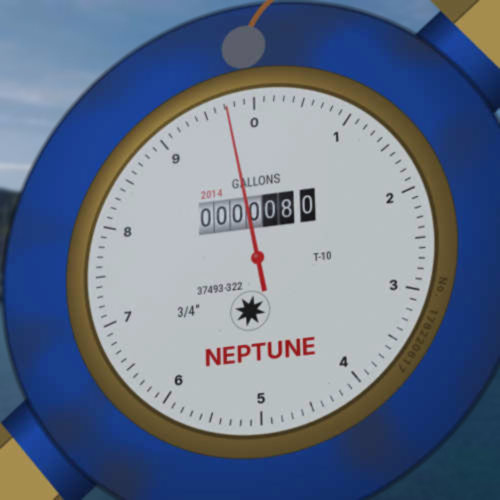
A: 79.7 gal
